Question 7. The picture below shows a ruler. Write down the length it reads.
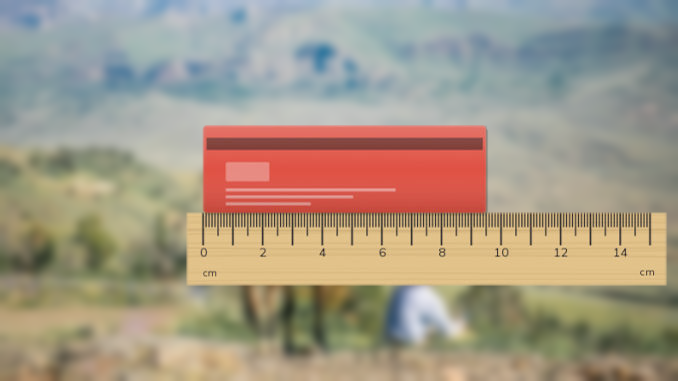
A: 9.5 cm
